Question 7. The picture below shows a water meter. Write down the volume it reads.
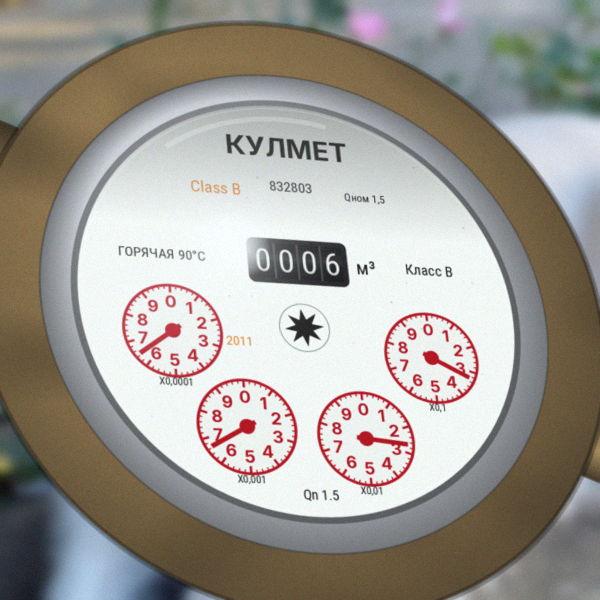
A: 6.3266 m³
